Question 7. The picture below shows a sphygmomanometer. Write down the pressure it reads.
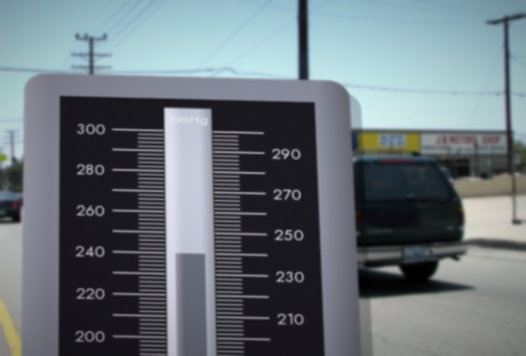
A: 240 mmHg
